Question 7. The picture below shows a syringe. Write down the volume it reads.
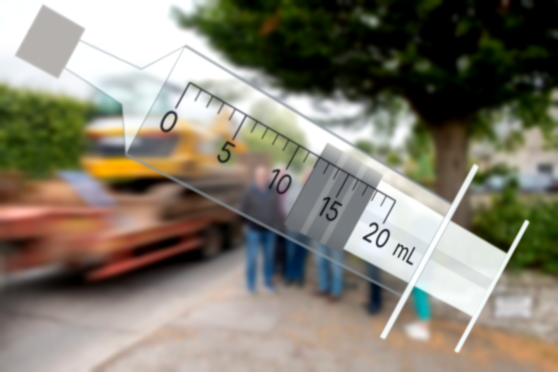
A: 12 mL
